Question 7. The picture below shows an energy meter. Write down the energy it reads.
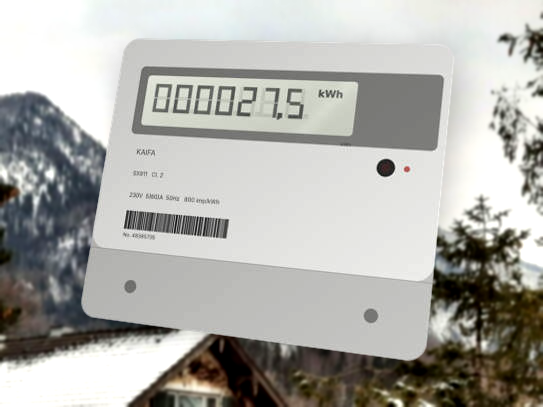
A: 27.5 kWh
